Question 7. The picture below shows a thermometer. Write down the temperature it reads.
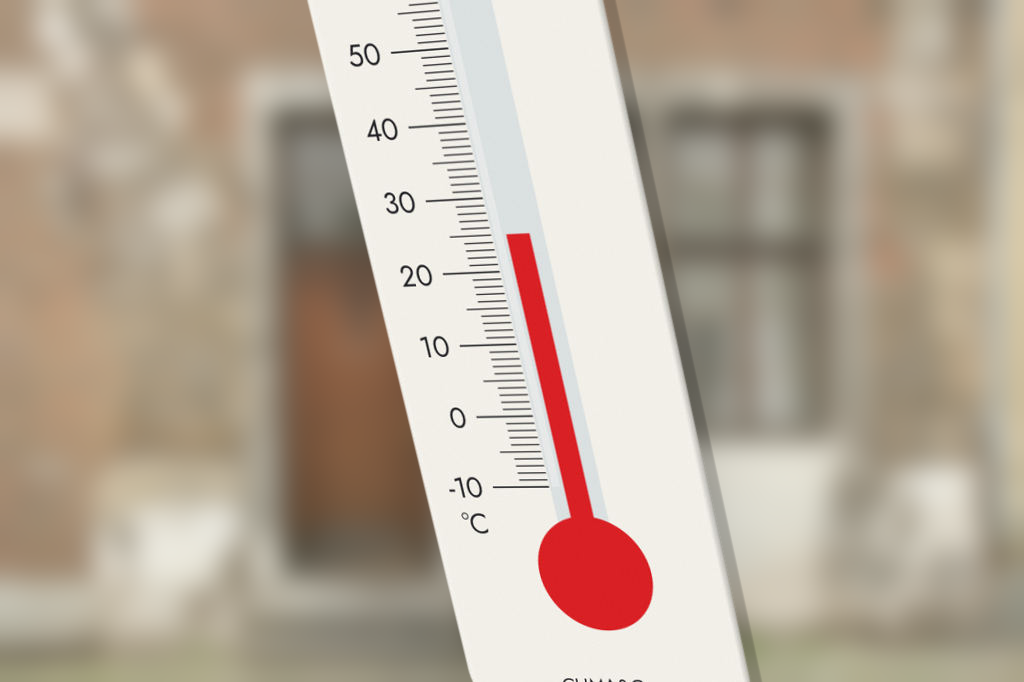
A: 25 °C
